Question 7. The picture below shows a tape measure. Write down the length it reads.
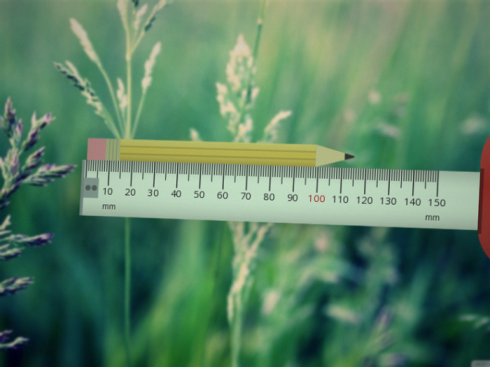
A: 115 mm
